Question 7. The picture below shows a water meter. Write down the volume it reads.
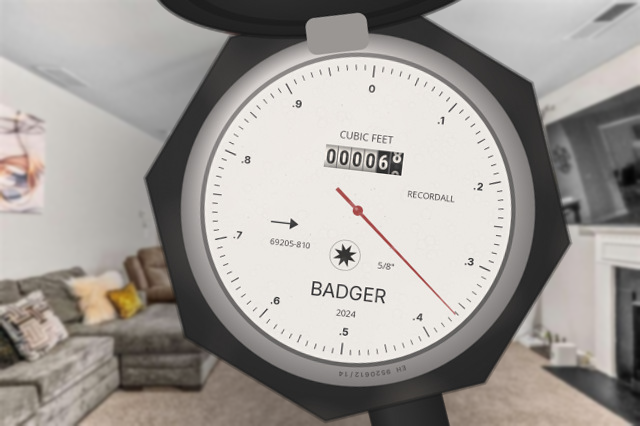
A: 68.36 ft³
